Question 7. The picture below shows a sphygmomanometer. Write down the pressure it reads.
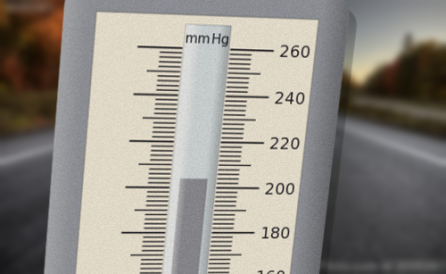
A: 204 mmHg
